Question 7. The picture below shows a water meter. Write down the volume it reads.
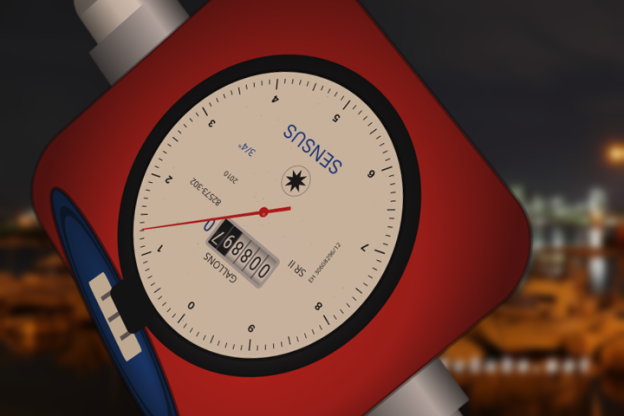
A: 88971.3 gal
